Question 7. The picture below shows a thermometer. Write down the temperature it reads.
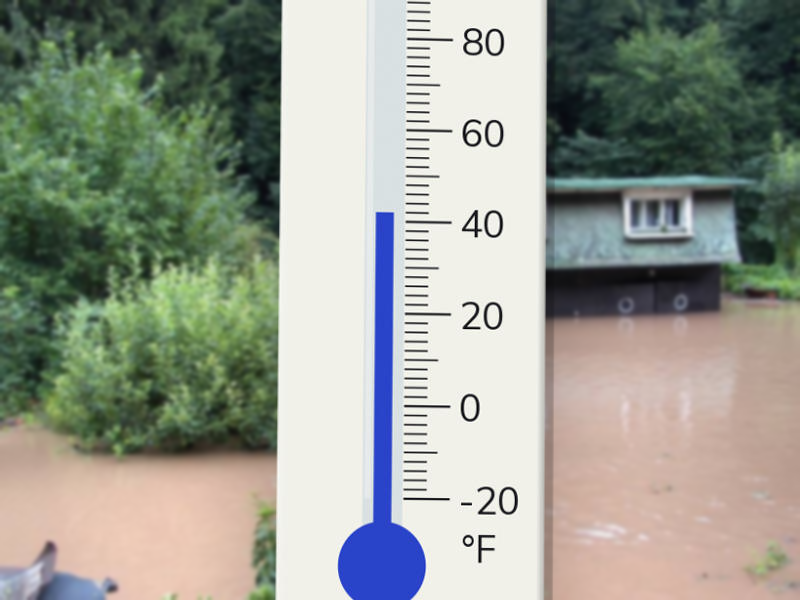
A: 42 °F
